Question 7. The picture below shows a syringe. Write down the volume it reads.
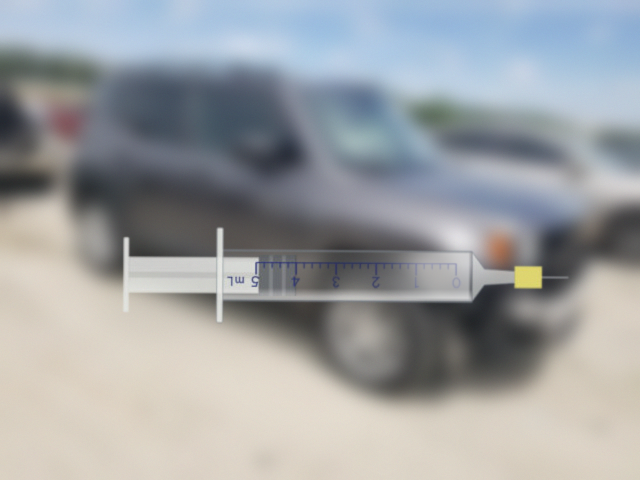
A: 4 mL
